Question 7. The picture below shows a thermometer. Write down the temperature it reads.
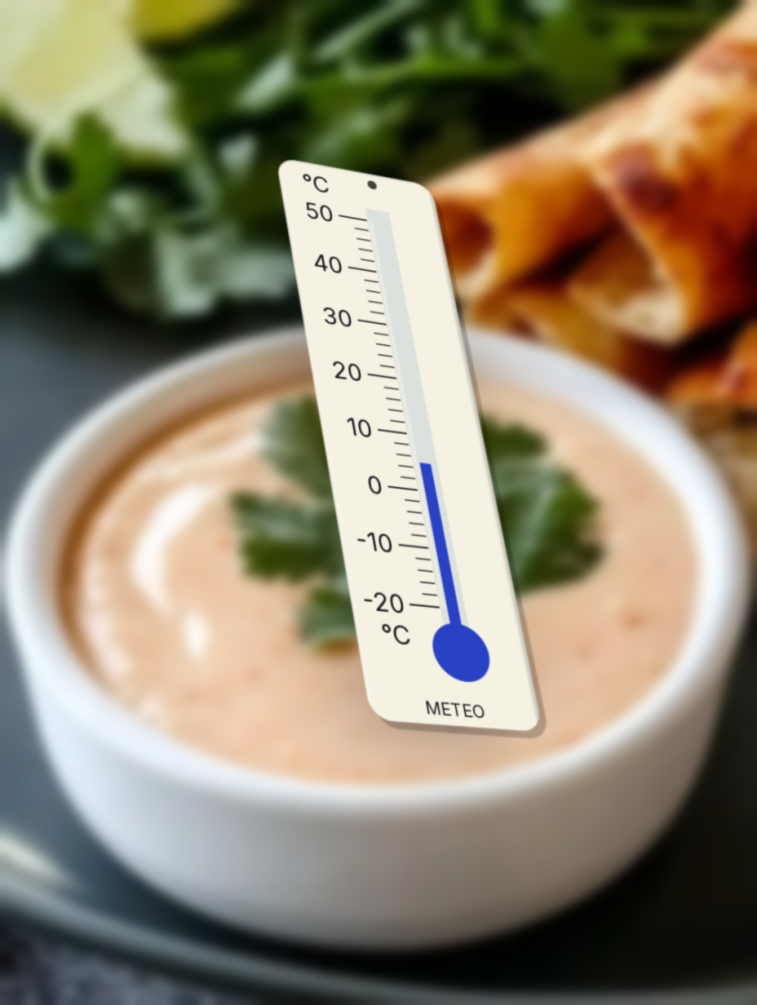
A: 5 °C
